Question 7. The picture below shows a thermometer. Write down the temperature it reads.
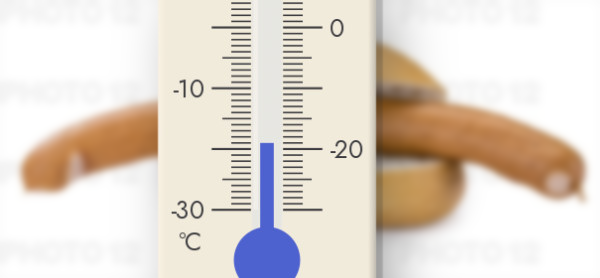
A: -19 °C
